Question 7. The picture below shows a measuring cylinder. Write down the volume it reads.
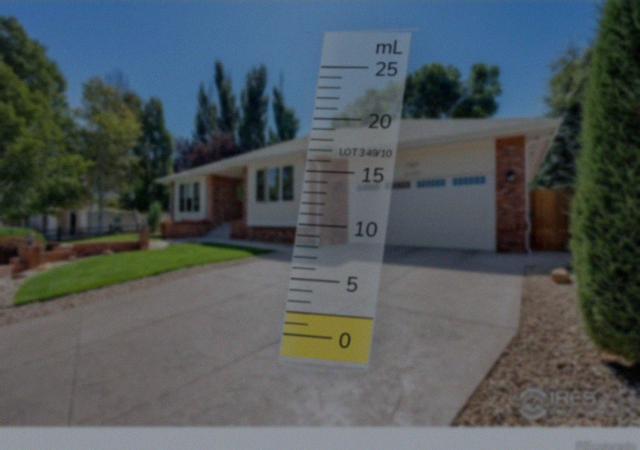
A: 2 mL
